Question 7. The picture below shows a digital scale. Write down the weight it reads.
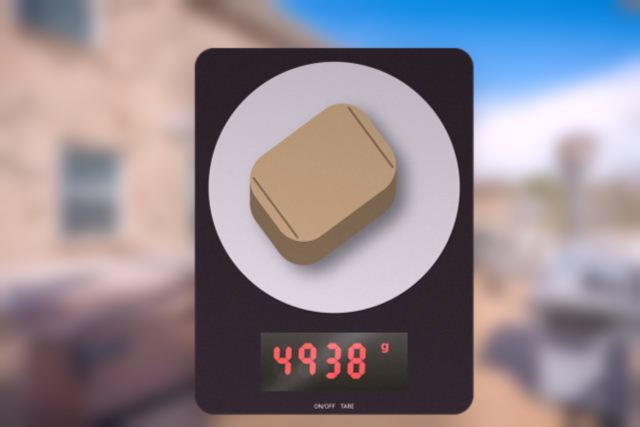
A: 4938 g
